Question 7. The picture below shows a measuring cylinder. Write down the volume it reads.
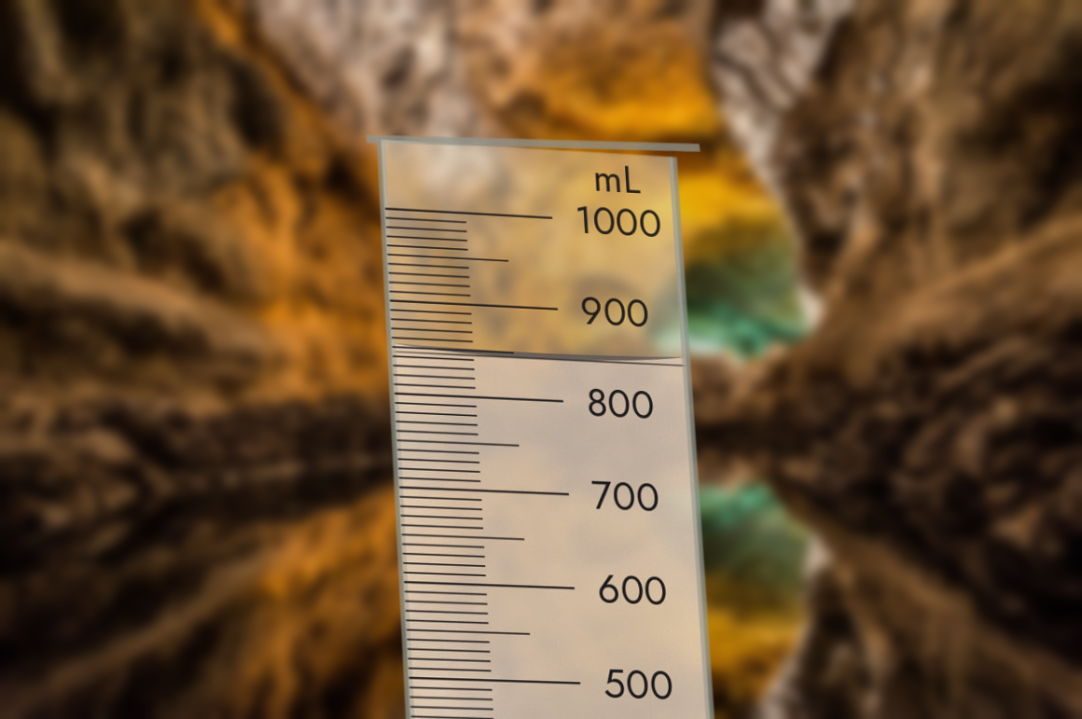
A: 845 mL
